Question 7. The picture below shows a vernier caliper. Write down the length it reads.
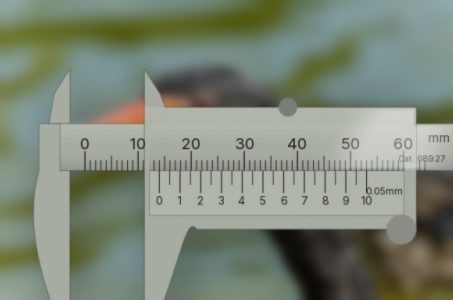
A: 14.0 mm
